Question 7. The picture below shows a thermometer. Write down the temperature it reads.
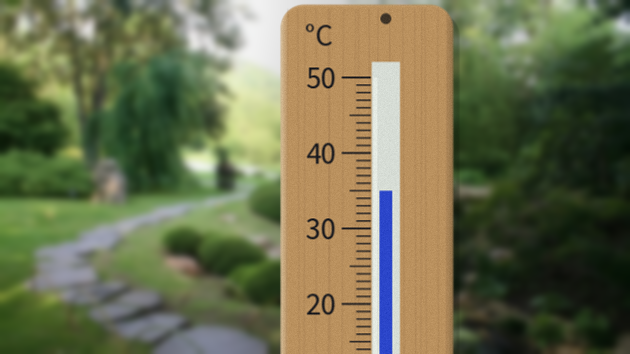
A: 35 °C
